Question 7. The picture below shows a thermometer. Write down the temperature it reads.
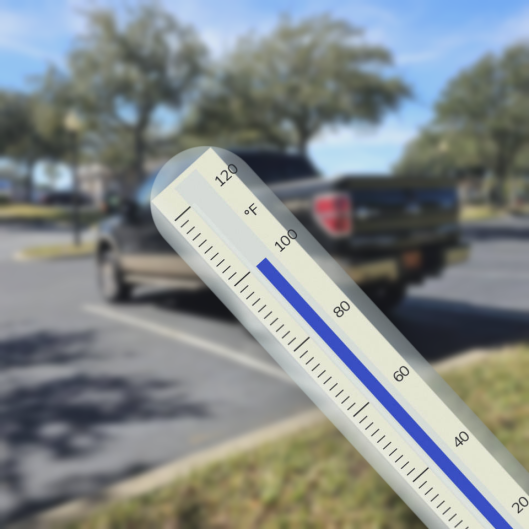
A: 100 °F
